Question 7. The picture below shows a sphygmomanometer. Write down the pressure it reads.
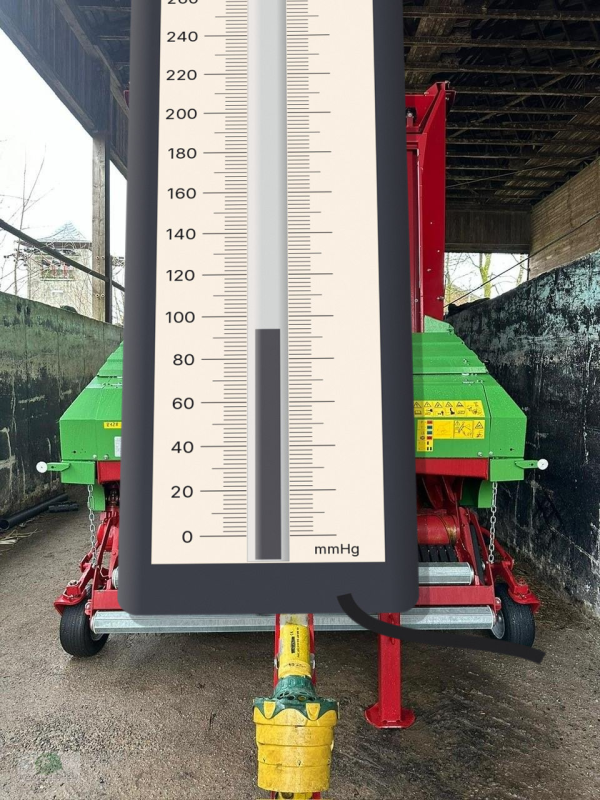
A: 94 mmHg
